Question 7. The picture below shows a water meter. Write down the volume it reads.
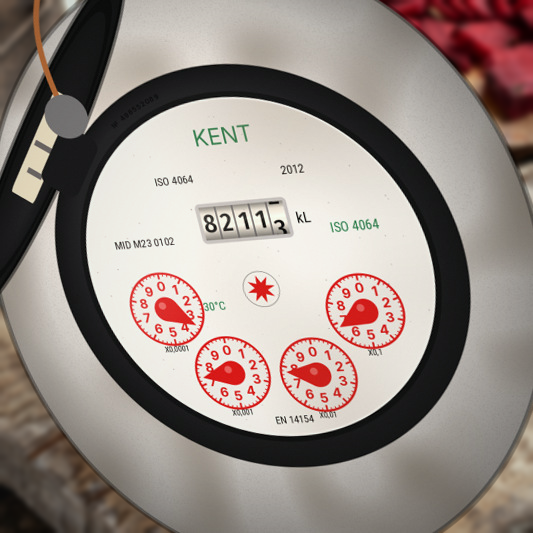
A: 82112.6773 kL
